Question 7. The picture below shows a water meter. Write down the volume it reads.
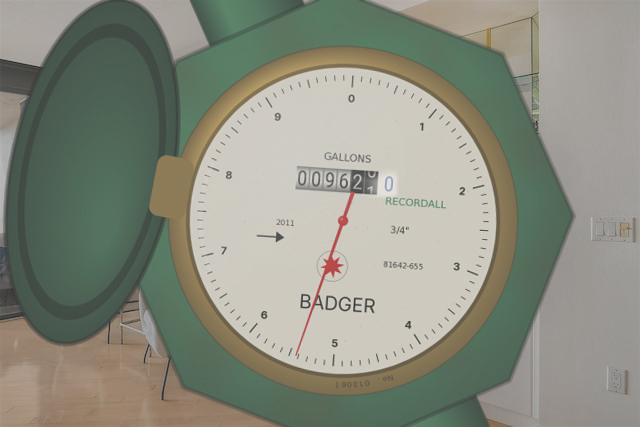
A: 96205.4 gal
